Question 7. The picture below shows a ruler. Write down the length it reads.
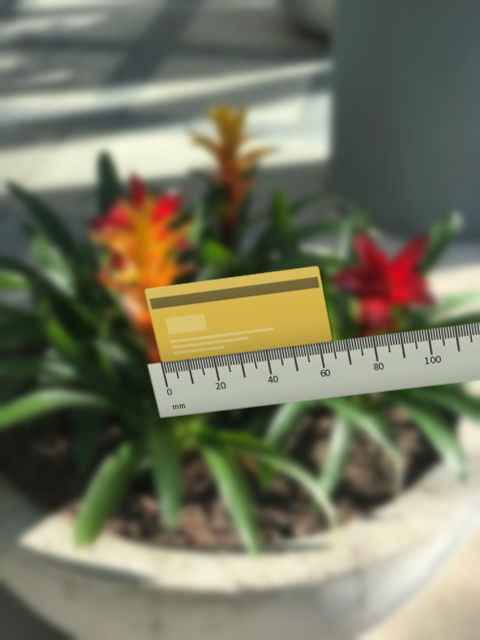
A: 65 mm
